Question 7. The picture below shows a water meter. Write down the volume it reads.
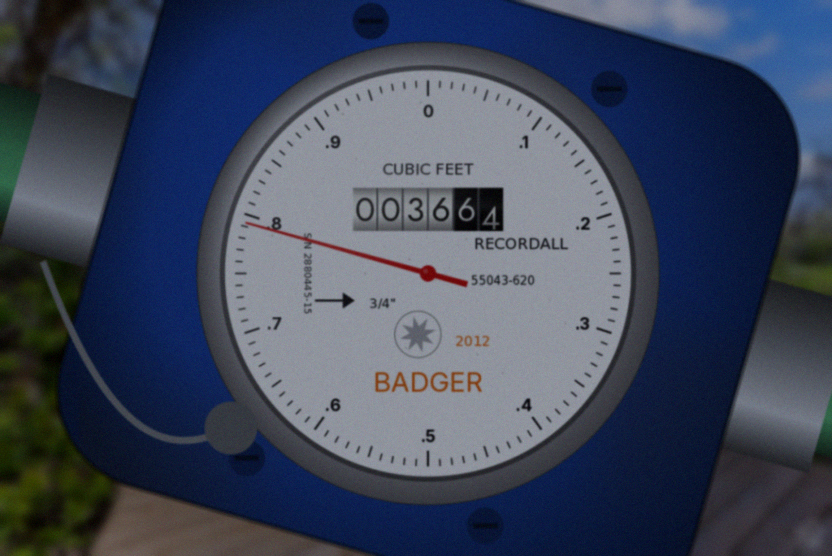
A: 3663.79 ft³
